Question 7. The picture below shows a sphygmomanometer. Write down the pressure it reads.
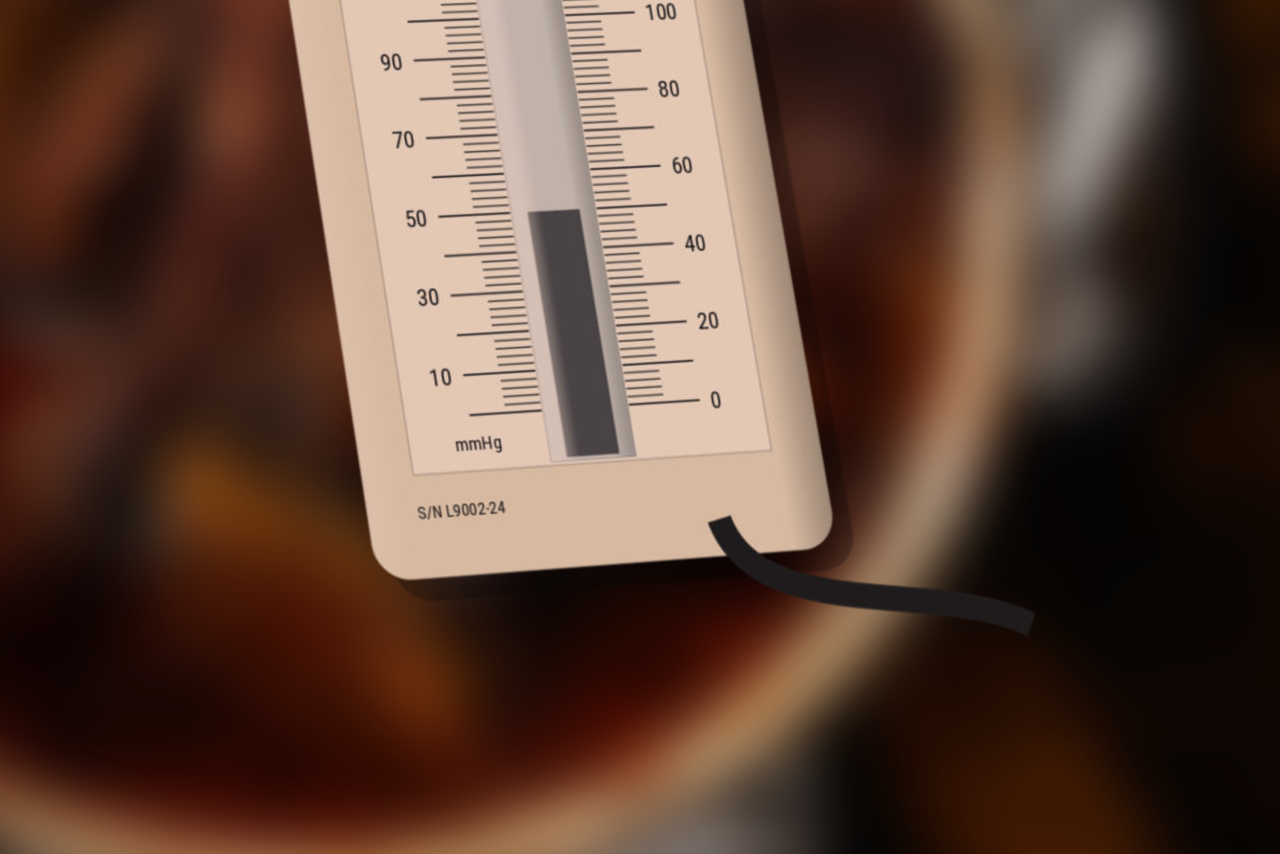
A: 50 mmHg
